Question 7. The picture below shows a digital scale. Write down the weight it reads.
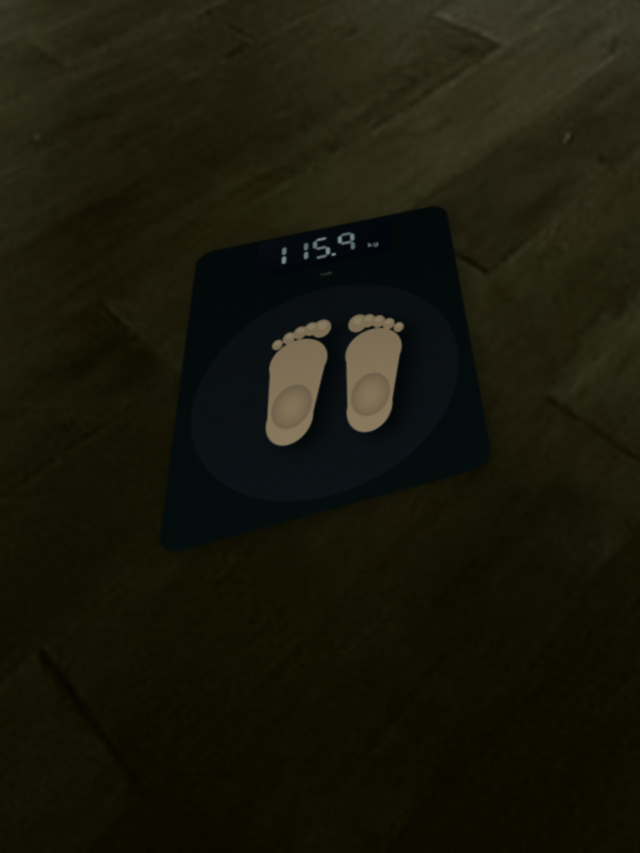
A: 115.9 kg
